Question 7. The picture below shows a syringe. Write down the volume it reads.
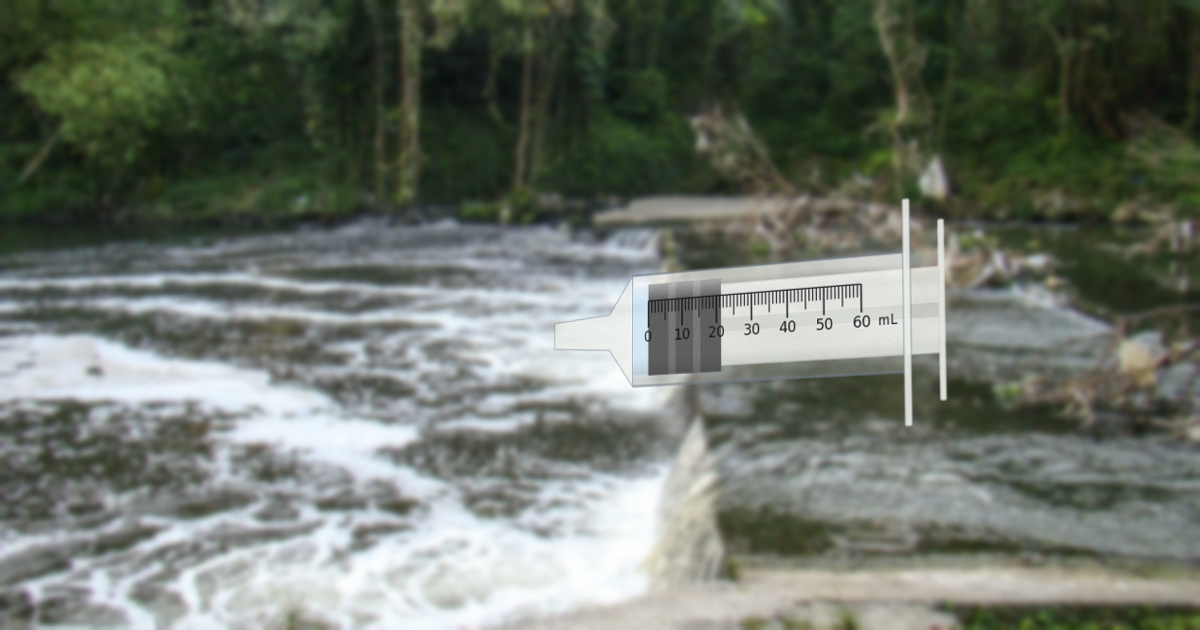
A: 0 mL
